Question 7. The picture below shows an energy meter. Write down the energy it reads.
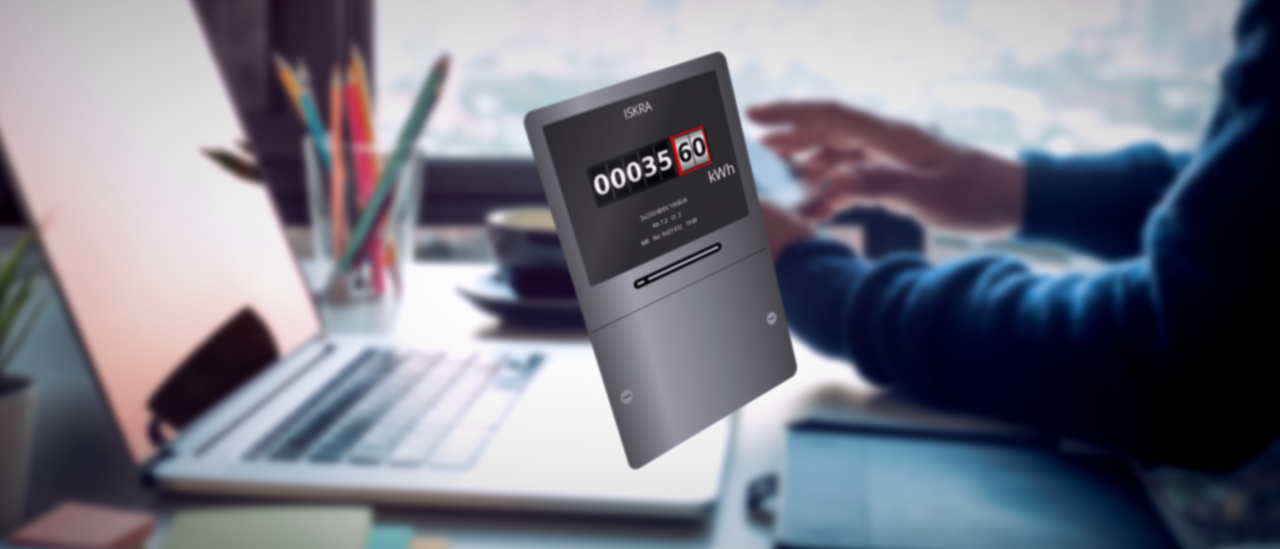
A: 35.60 kWh
